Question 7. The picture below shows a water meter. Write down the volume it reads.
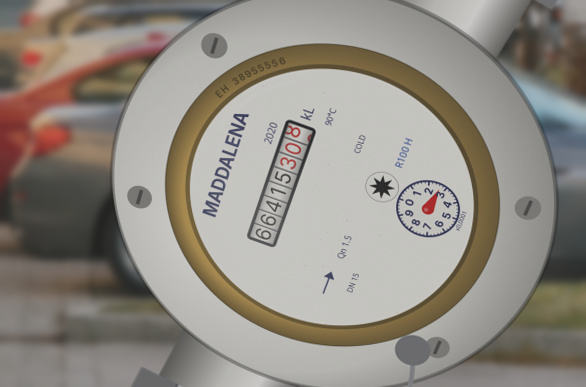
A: 66415.3082 kL
